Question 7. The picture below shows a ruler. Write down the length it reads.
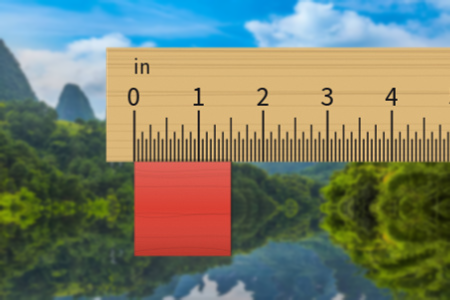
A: 1.5 in
